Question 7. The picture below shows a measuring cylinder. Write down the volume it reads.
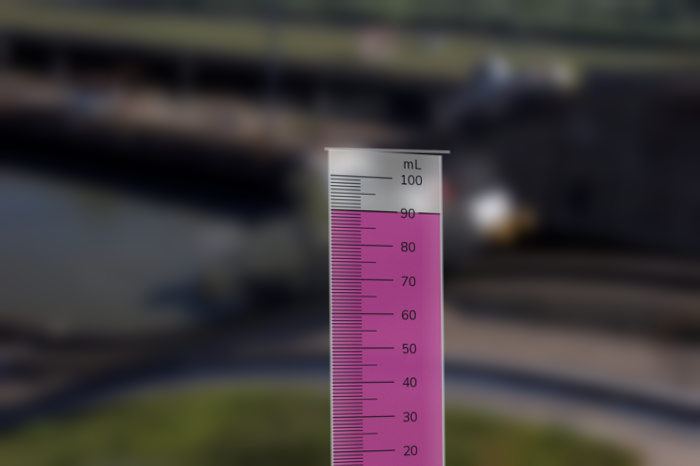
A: 90 mL
